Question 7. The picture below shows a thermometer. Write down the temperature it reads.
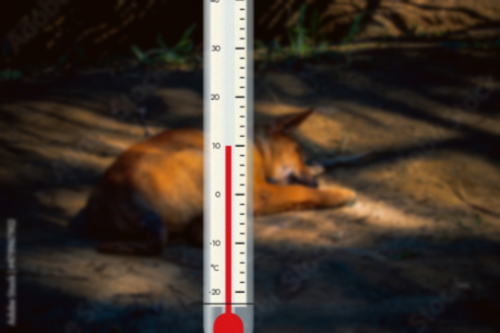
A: 10 °C
